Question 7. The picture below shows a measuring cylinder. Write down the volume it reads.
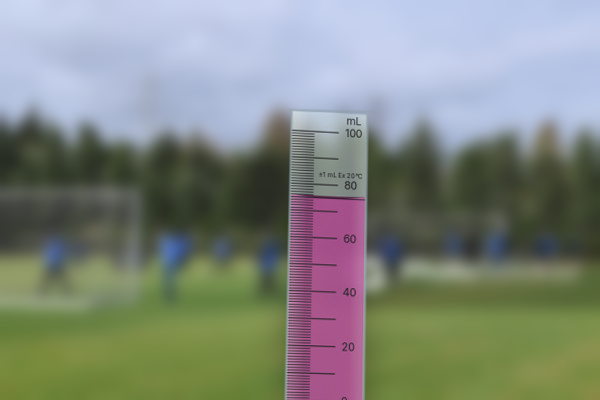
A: 75 mL
